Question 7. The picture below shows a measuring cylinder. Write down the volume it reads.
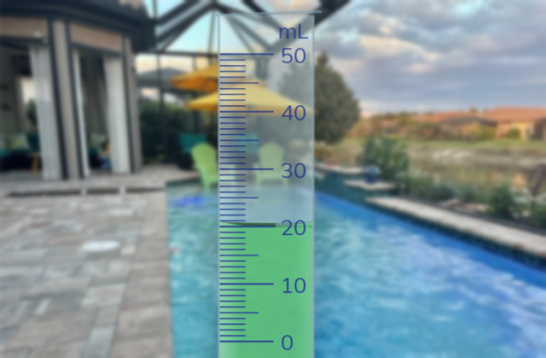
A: 20 mL
